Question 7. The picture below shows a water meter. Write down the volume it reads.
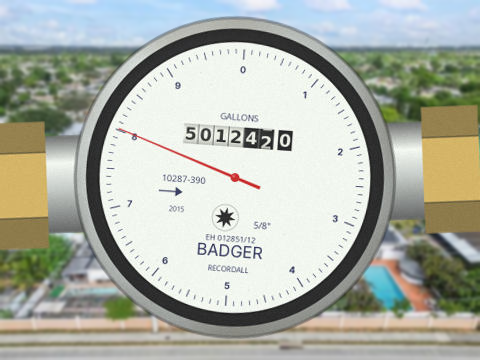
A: 5012418.0 gal
